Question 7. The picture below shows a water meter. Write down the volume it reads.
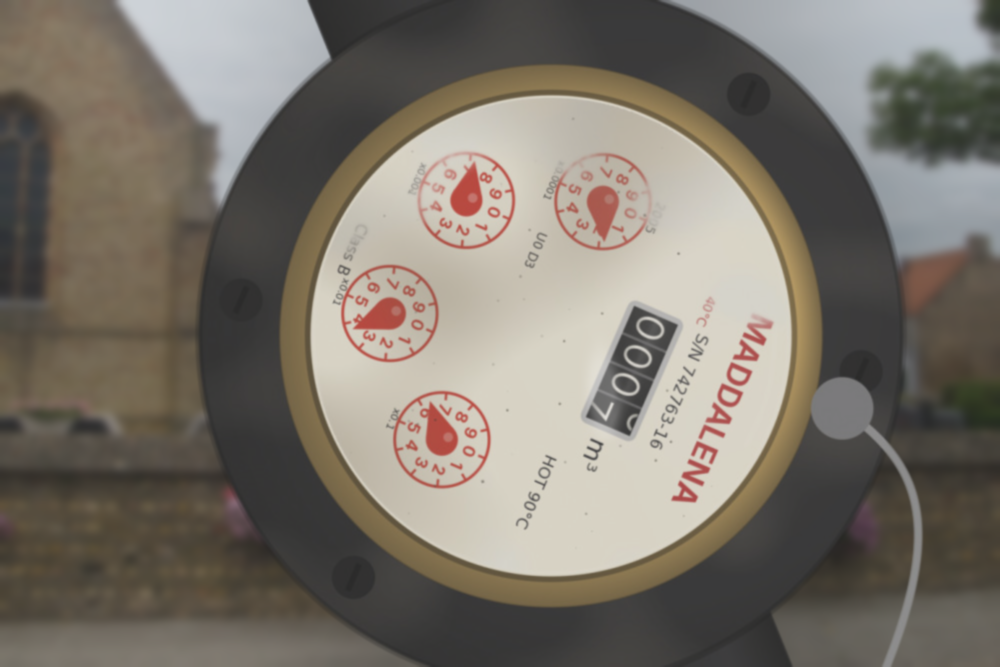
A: 6.6371 m³
